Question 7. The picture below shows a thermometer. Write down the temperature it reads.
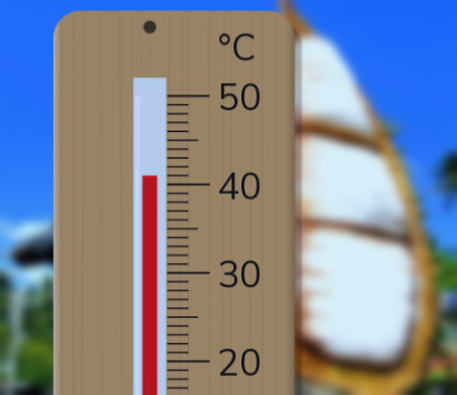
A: 41 °C
